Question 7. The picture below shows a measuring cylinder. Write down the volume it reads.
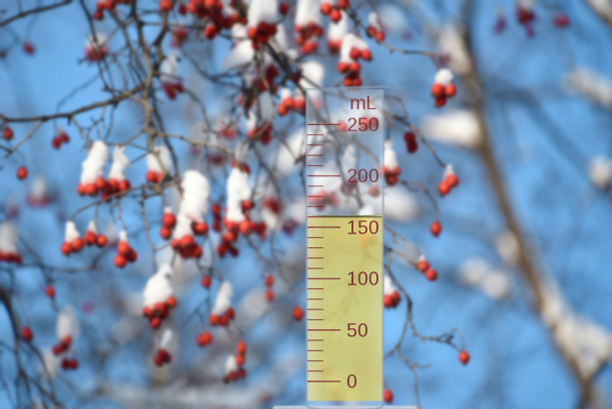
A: 160 mL
